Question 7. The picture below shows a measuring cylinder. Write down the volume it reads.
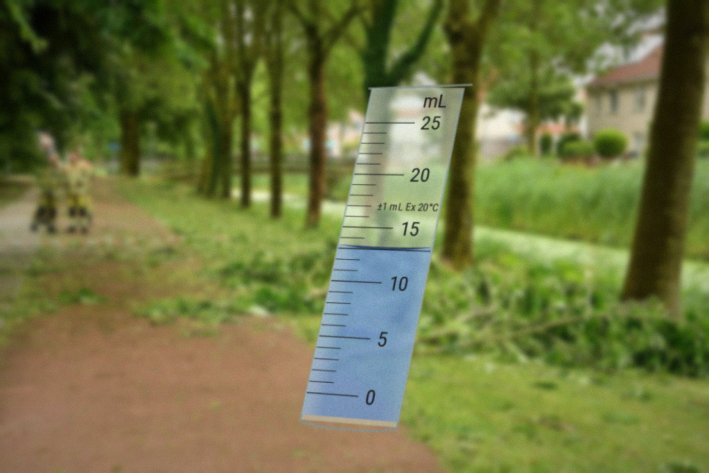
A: 13 mL
